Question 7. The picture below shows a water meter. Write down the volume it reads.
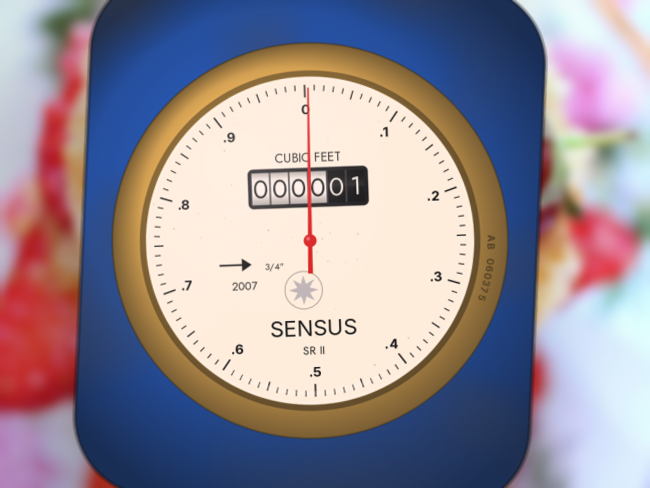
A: 1.00 ft³
